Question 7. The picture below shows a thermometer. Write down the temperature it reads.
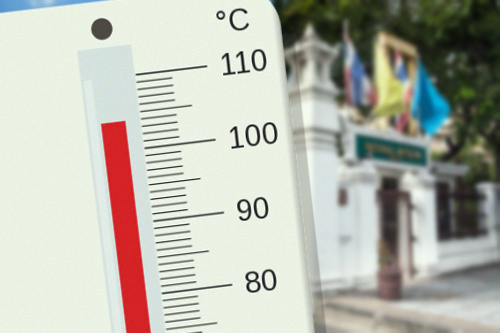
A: 104 °C
